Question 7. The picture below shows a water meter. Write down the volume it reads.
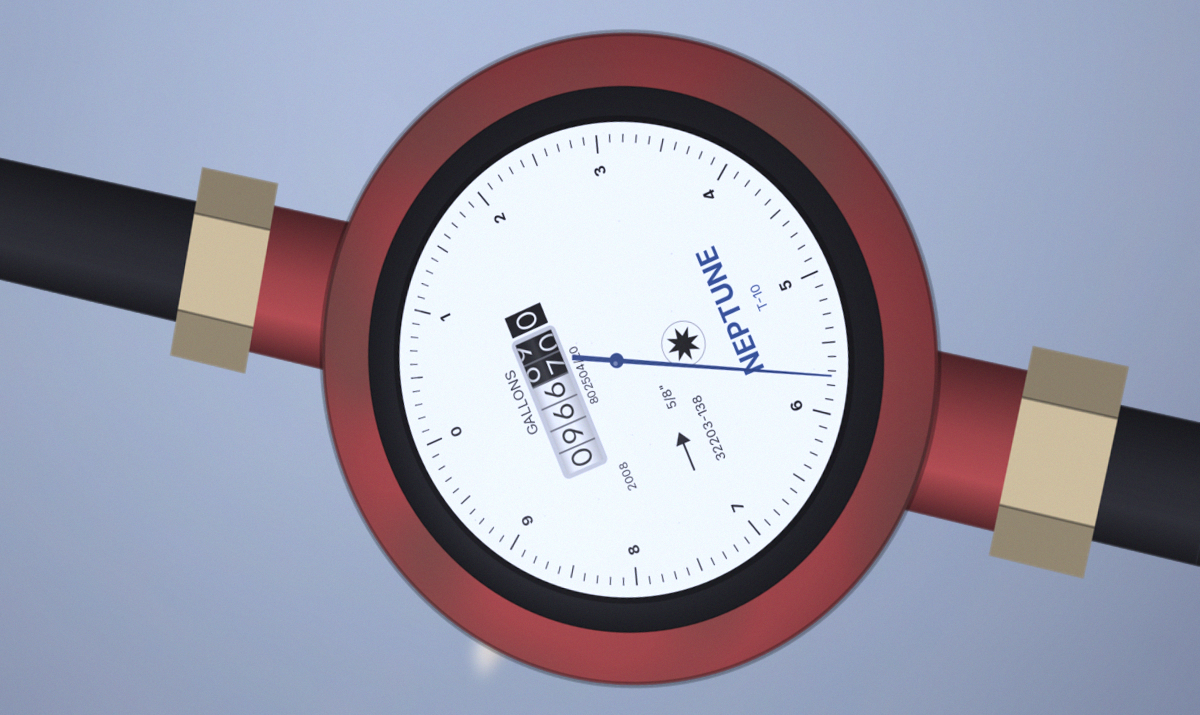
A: 966695.7 gal
